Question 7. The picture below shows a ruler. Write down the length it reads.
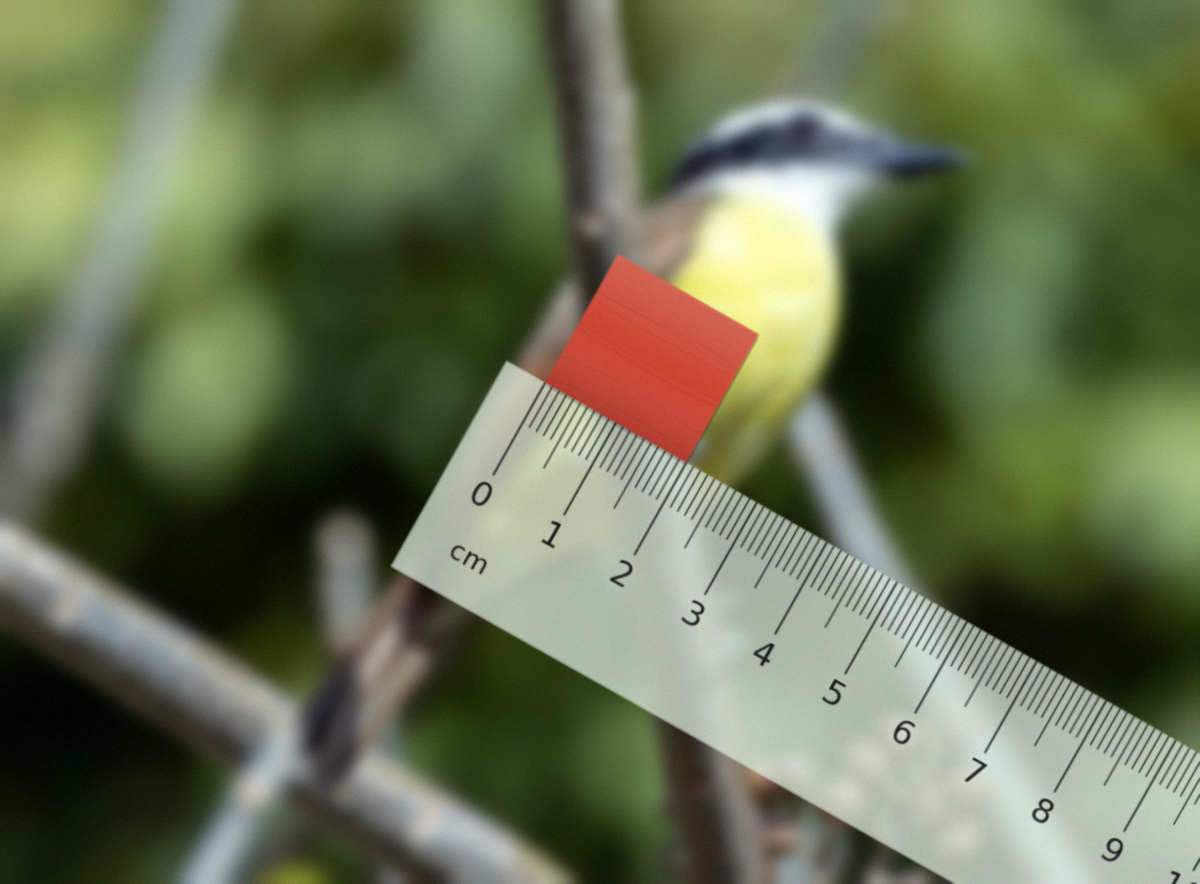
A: 2 cm
